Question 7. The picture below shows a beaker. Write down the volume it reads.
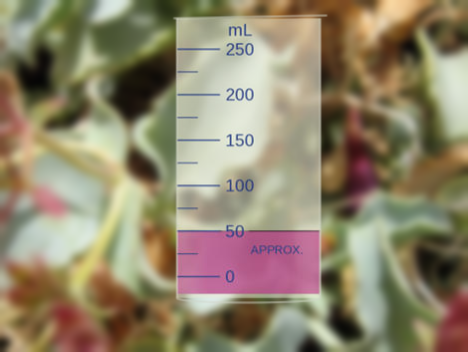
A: 50 mL
